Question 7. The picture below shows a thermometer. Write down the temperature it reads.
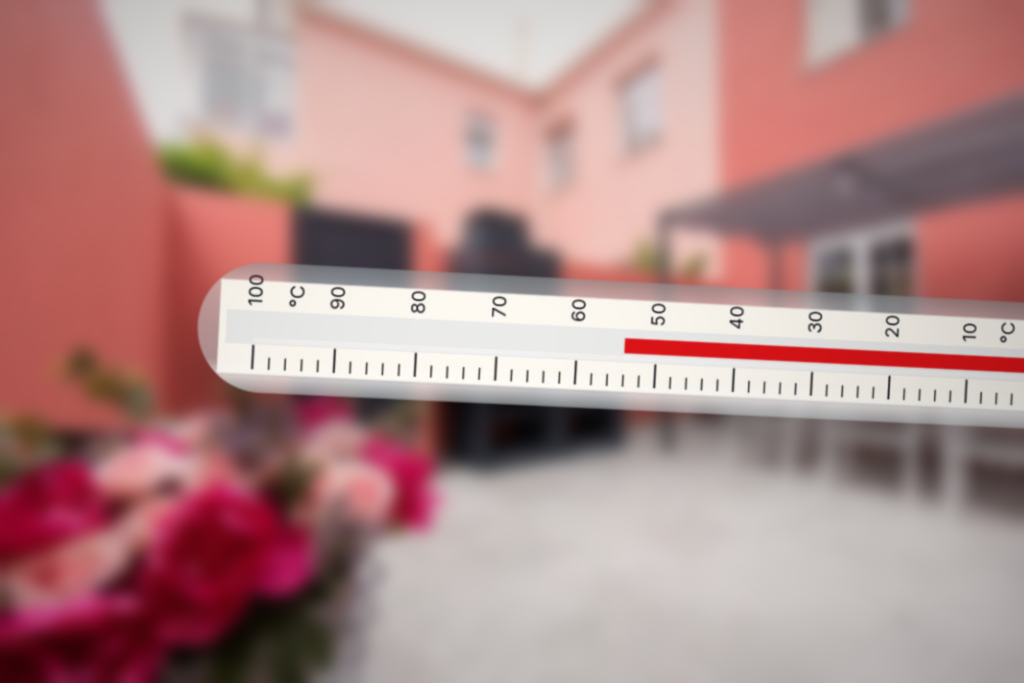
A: 54 °C
